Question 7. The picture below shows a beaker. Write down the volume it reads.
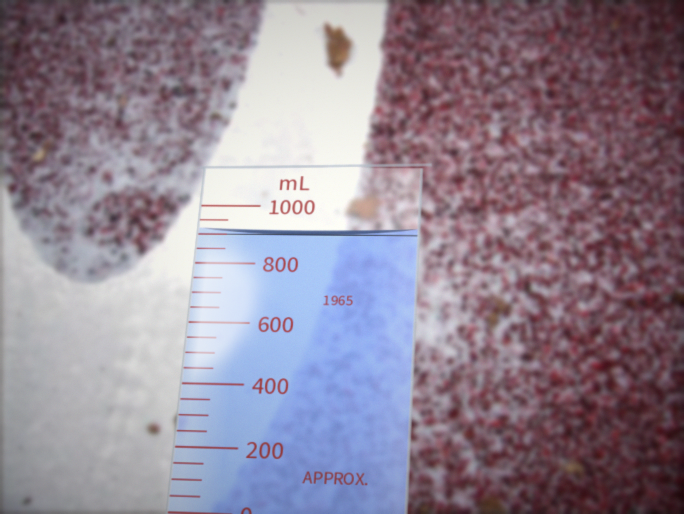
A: 900 mL
